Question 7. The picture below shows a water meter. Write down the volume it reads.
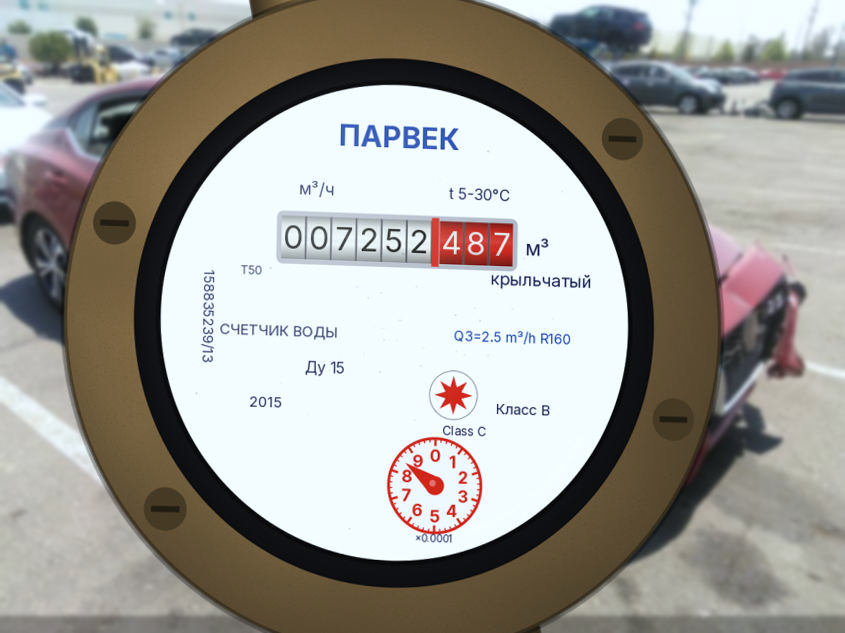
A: 7252.4878 m³
